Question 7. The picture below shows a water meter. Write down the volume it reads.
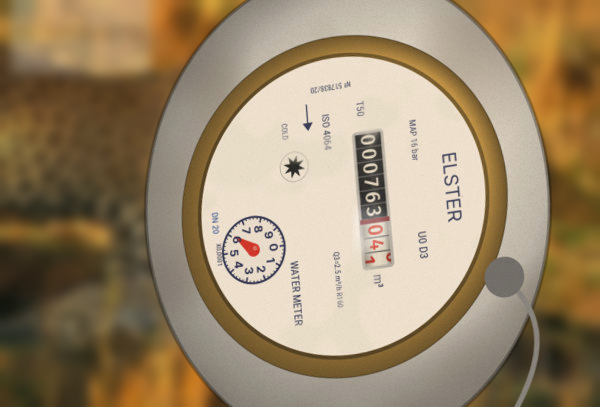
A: 763.0406 m³
